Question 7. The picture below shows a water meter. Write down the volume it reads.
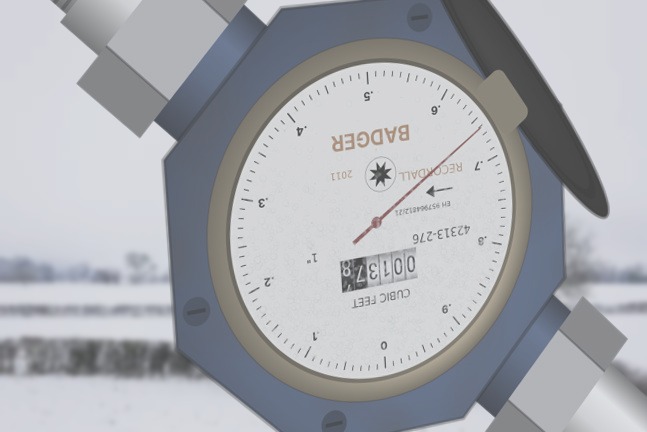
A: 1377.66 ft³
